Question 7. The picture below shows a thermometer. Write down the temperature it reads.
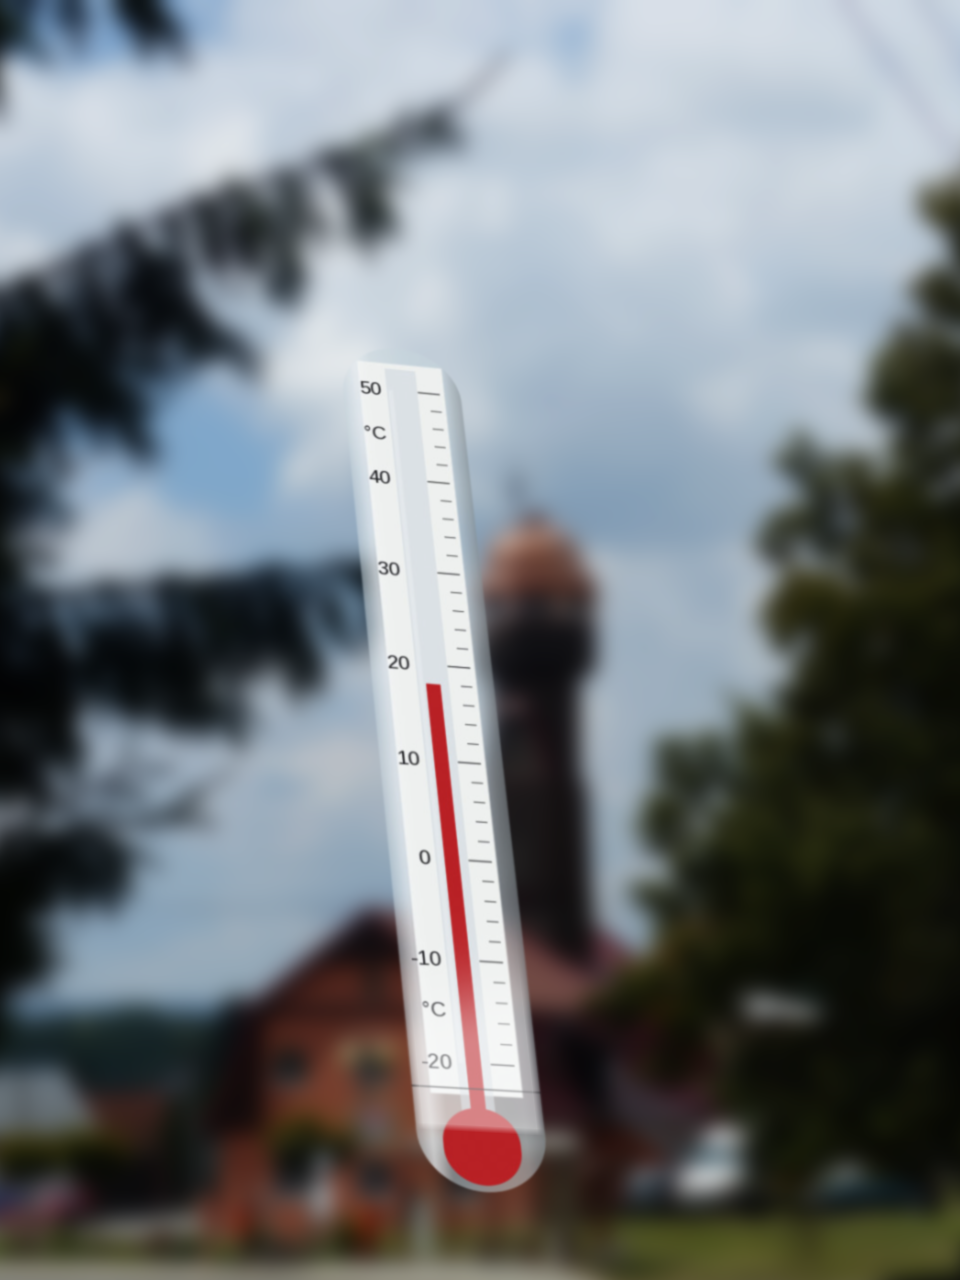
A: 18 °C
